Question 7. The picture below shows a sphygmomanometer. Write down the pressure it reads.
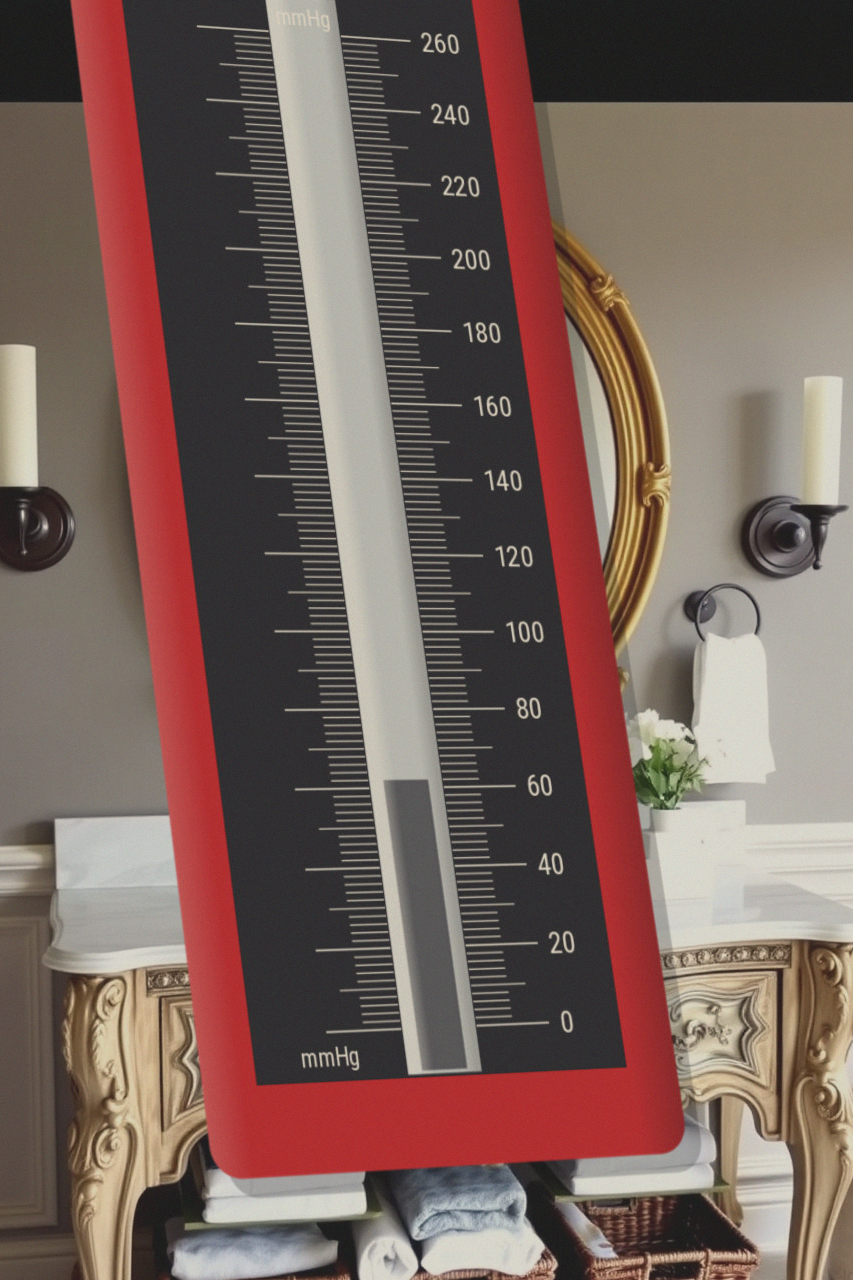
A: 62 mmHg
